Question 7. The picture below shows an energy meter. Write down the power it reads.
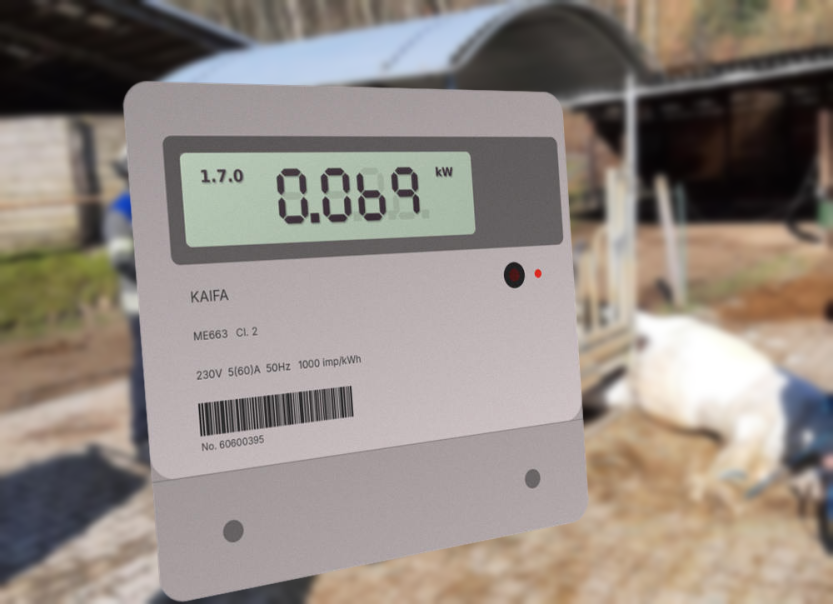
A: 0.069 kW
